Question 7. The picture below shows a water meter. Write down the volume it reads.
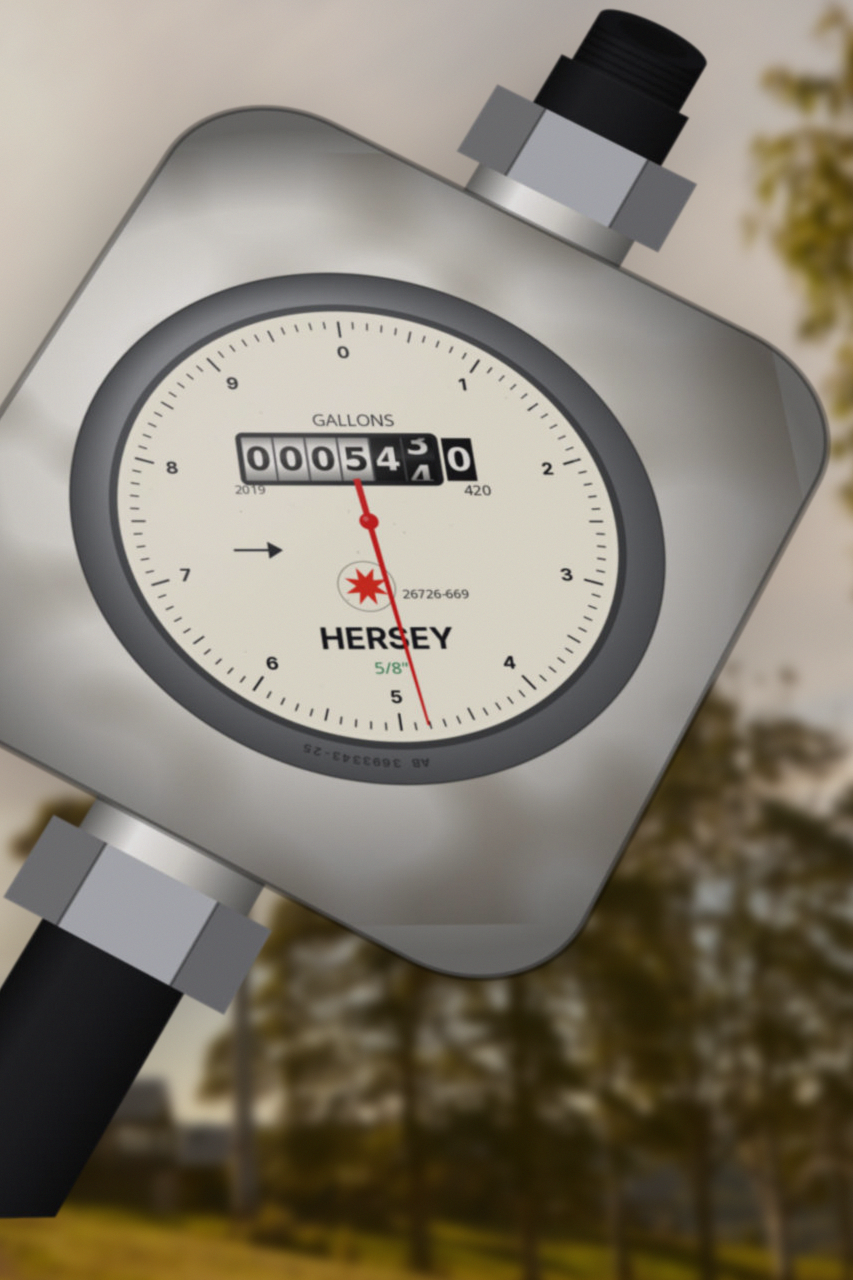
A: 5434.8 gal
